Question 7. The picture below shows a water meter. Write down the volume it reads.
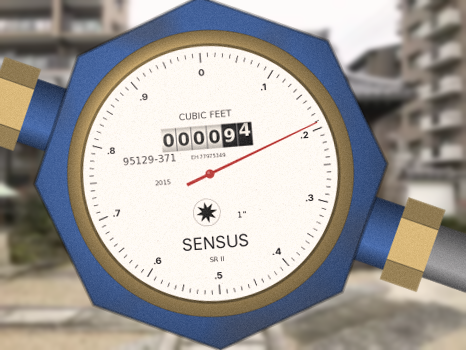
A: 94.19 ft³
